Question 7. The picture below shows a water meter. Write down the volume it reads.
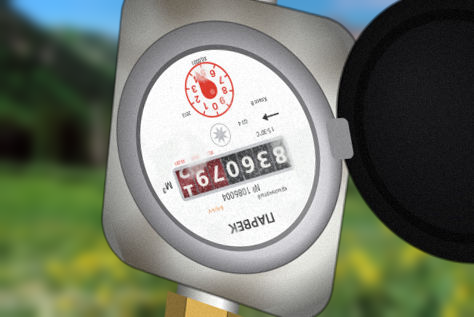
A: 8360.7914 m³
